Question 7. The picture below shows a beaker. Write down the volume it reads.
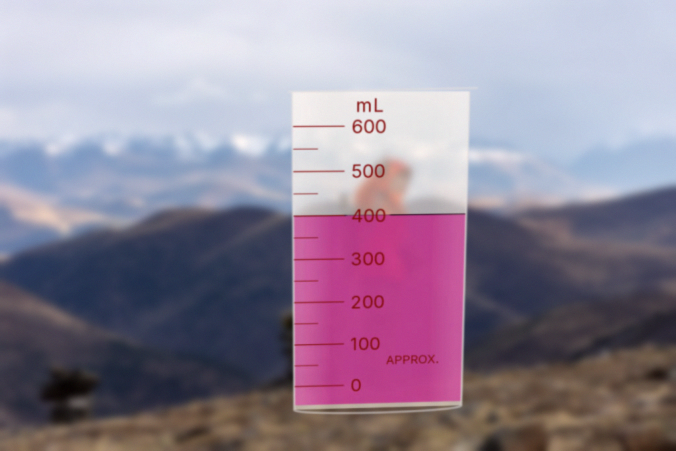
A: 400 mL
